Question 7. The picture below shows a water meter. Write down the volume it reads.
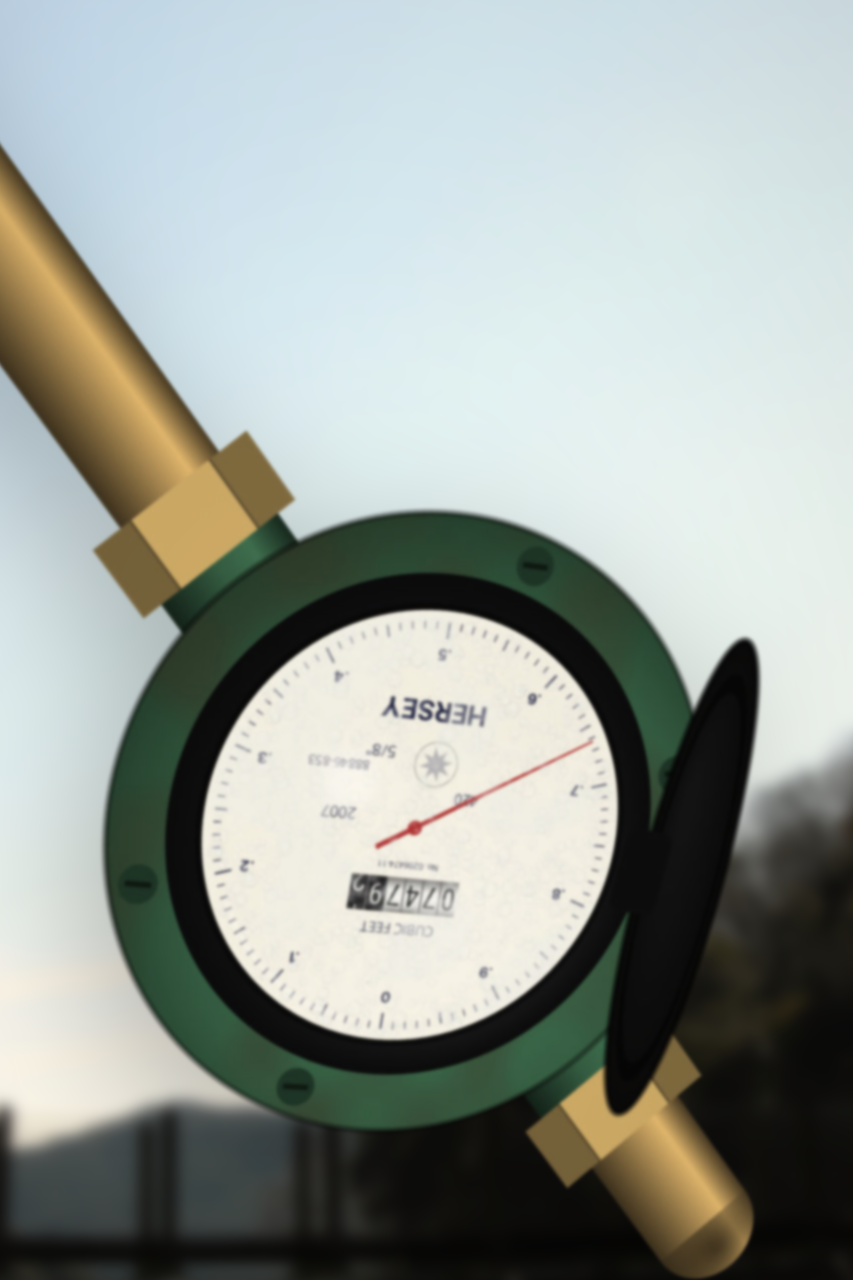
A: 74791.66 ft³
